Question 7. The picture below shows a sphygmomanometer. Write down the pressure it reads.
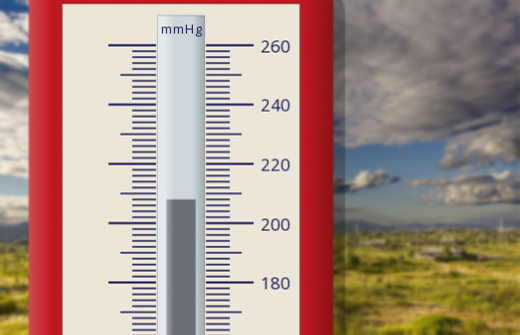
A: 208 mmHg
